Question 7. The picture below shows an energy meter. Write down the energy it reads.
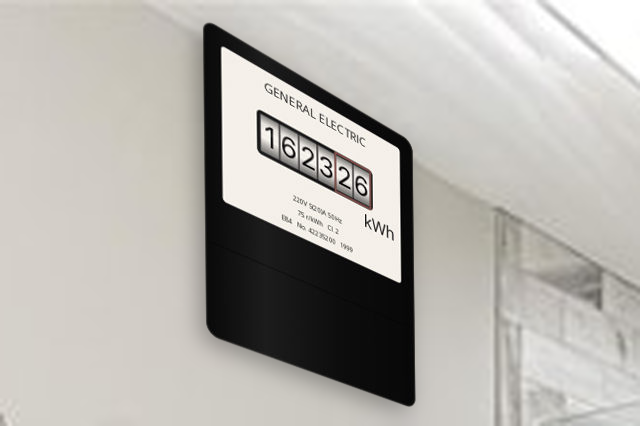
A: 1623.26 kWh
